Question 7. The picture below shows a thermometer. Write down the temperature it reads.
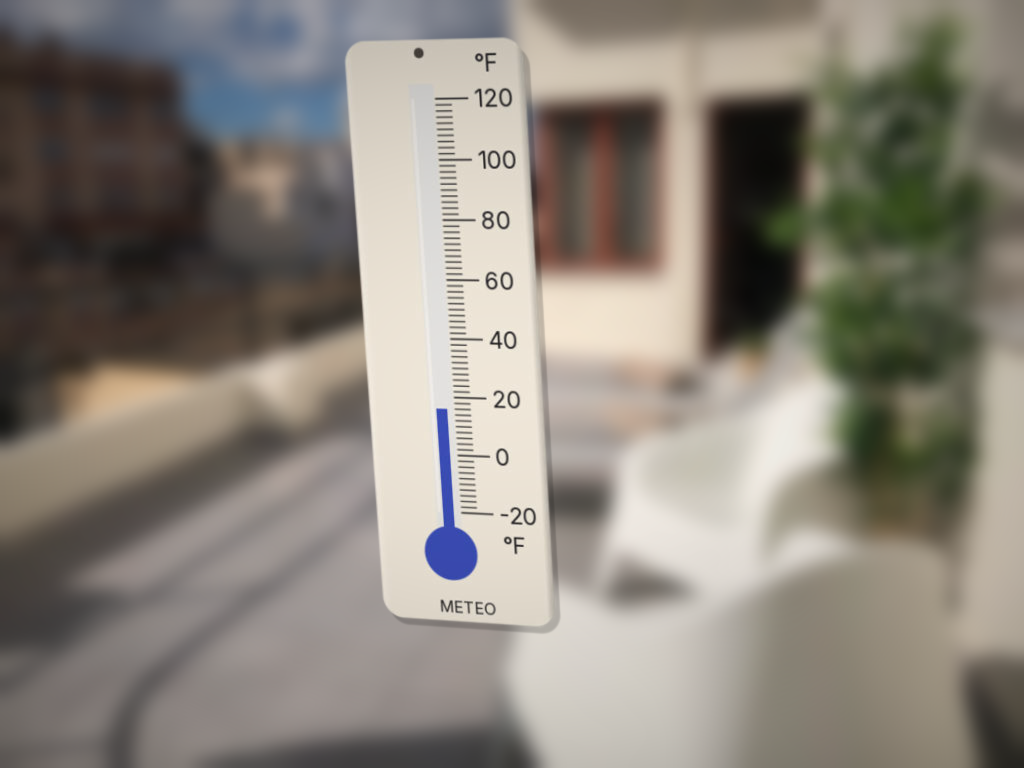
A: 16 °F
